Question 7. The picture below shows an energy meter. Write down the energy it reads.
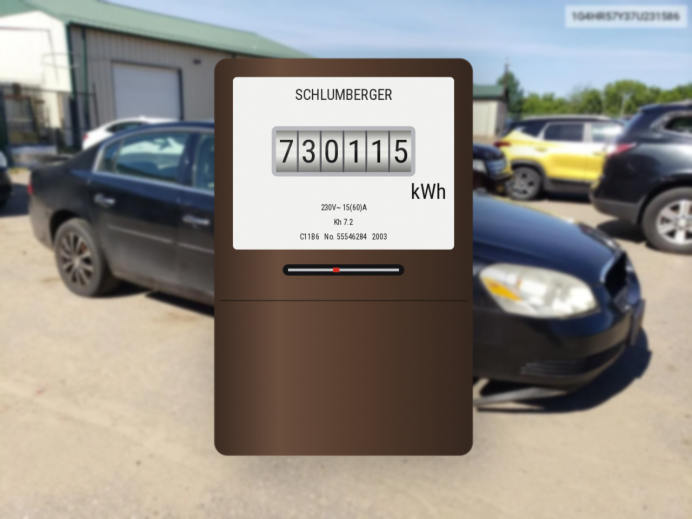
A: 730115 kWh
